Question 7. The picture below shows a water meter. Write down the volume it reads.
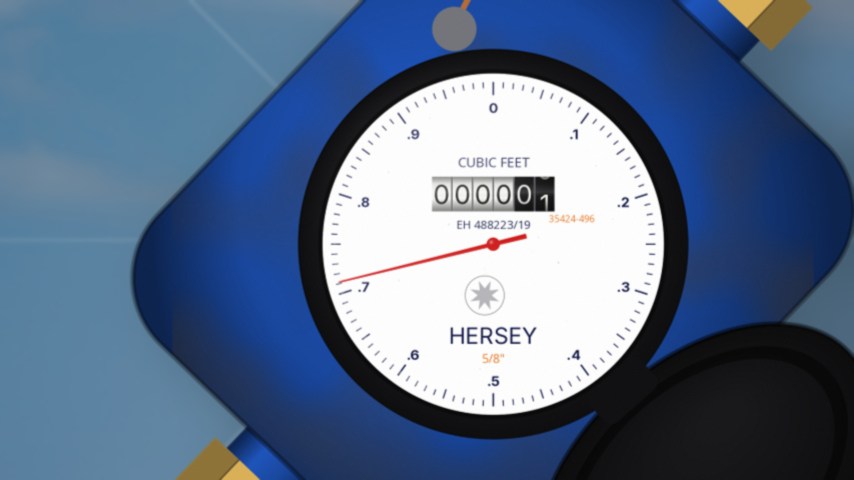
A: 0.71 ft³
